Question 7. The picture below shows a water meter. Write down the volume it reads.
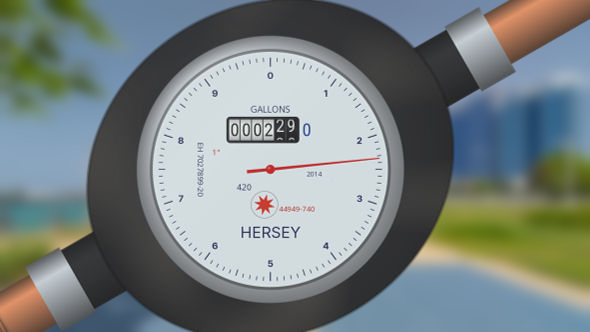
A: 2292.3 gal
